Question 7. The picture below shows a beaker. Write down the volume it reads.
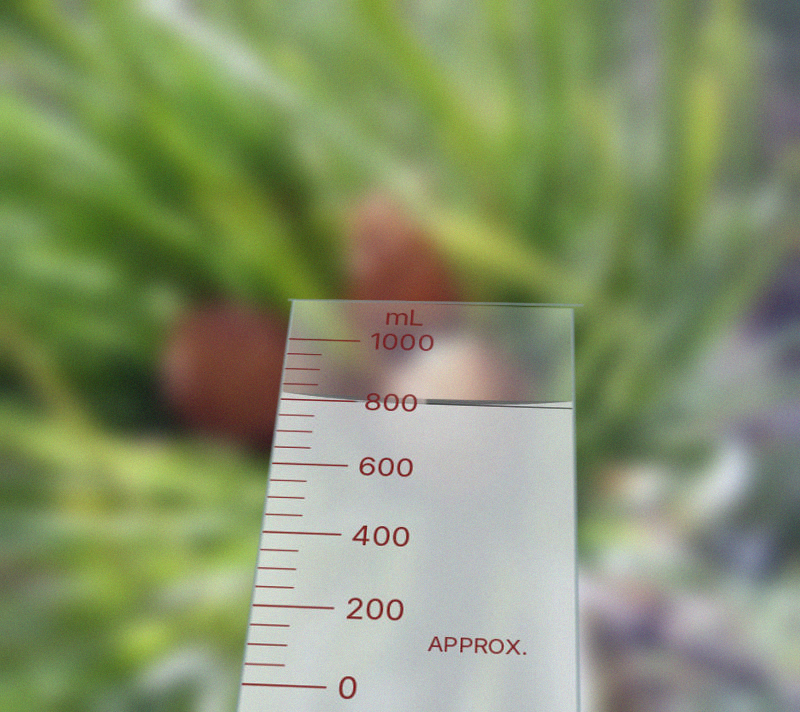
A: 800 mL
